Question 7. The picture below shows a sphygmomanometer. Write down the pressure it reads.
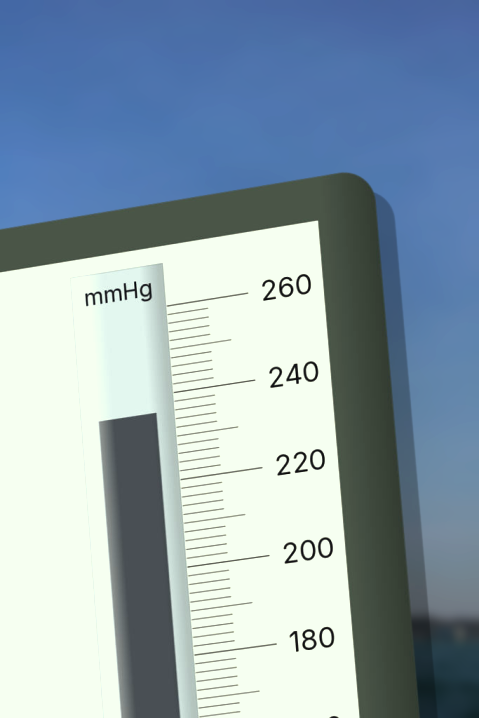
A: 236 mmHg
